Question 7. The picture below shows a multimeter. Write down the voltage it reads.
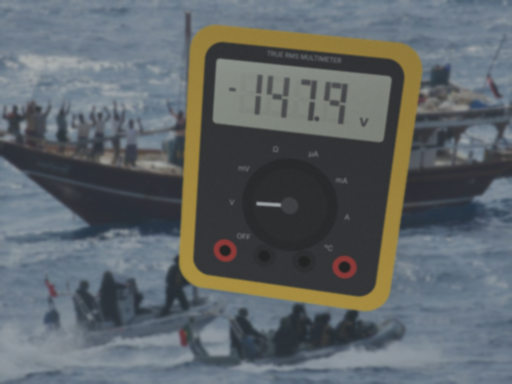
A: -147.9 V
